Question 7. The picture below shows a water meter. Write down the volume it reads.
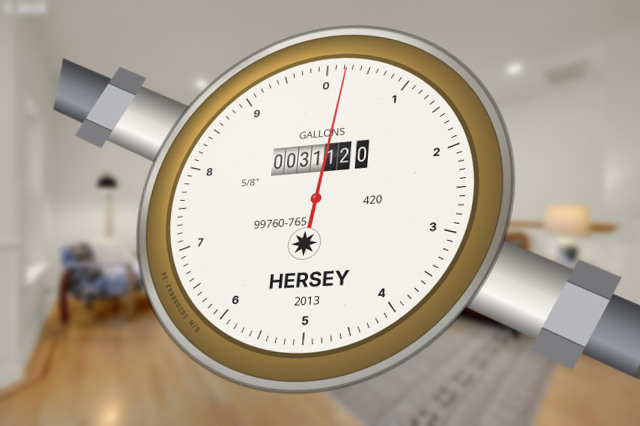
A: 31120.2 gal
